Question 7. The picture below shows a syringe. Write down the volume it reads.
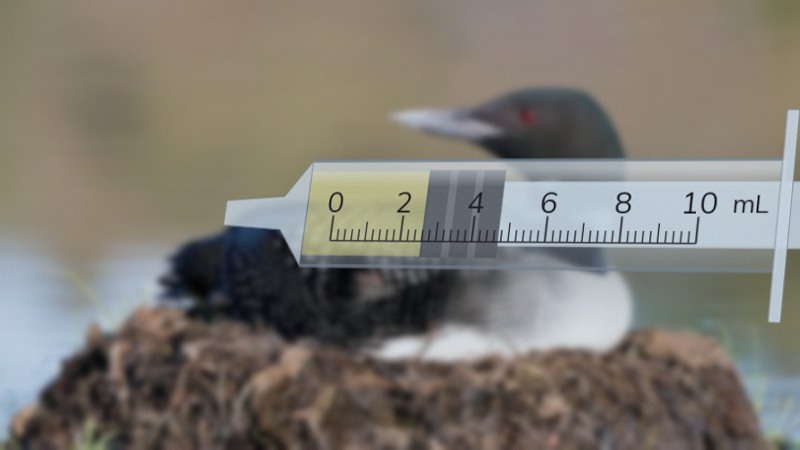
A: 2.6 mL
